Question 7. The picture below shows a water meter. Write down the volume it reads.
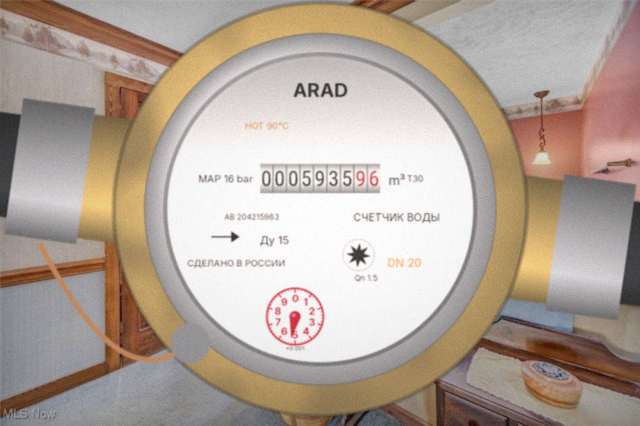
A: 5935.965 m³
